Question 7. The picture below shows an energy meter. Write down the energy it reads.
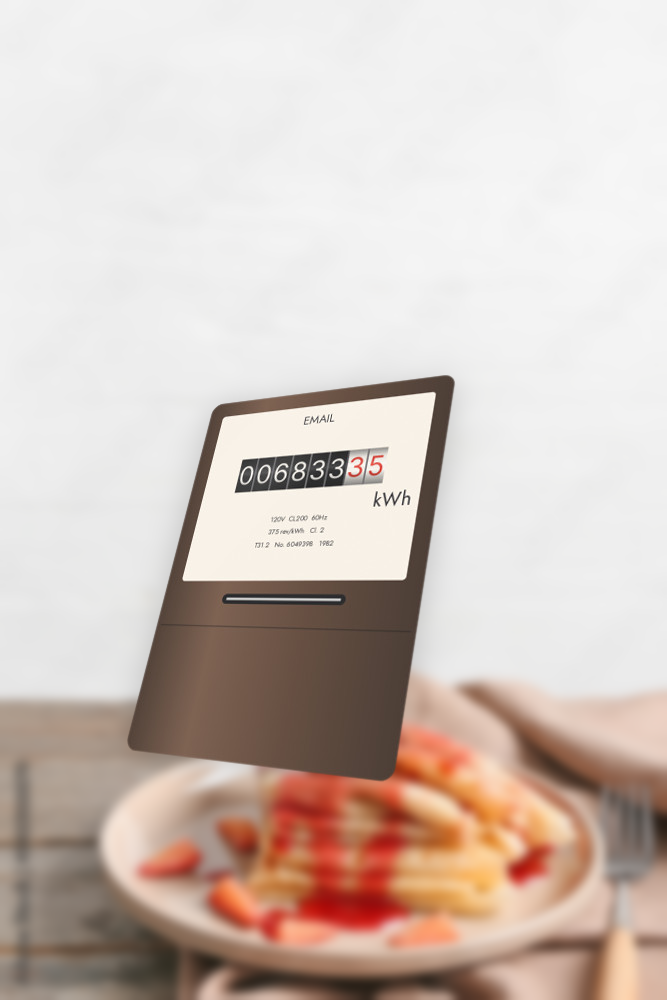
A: 6833.35 kWh
